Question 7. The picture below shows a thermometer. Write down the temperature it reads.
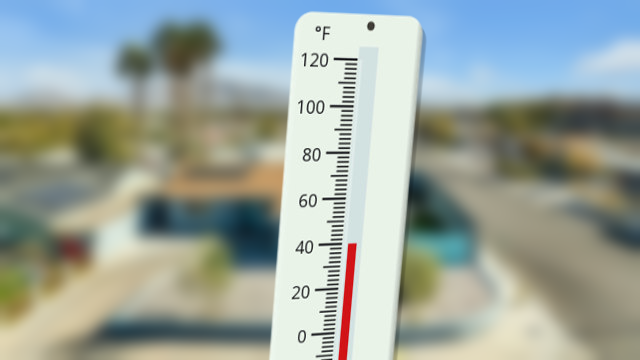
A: 40 °F
